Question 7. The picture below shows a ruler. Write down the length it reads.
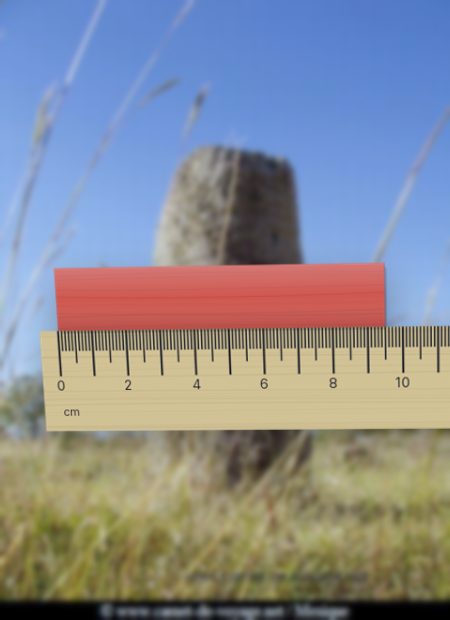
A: 9.5 cm
